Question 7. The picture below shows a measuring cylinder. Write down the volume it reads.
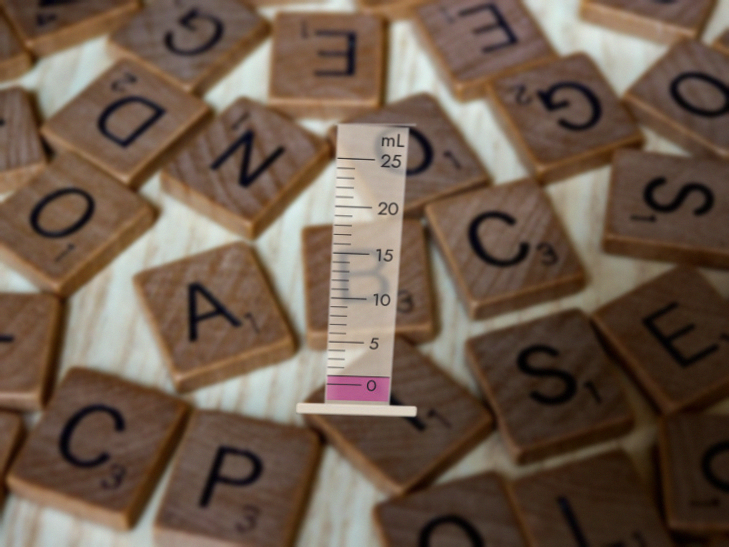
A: 1 mL
